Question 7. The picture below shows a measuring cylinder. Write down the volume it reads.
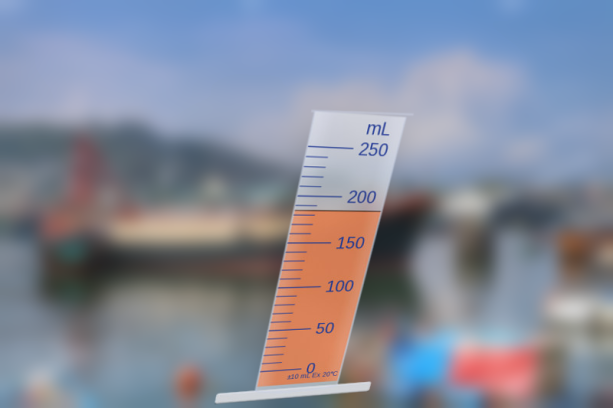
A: 185 mL
